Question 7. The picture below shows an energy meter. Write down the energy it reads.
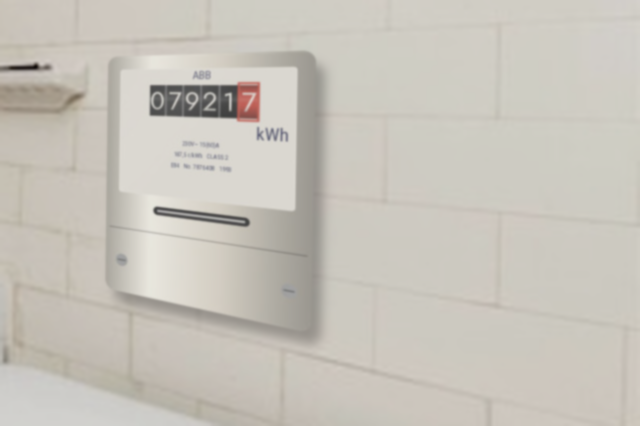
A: 7921.7 kWh
